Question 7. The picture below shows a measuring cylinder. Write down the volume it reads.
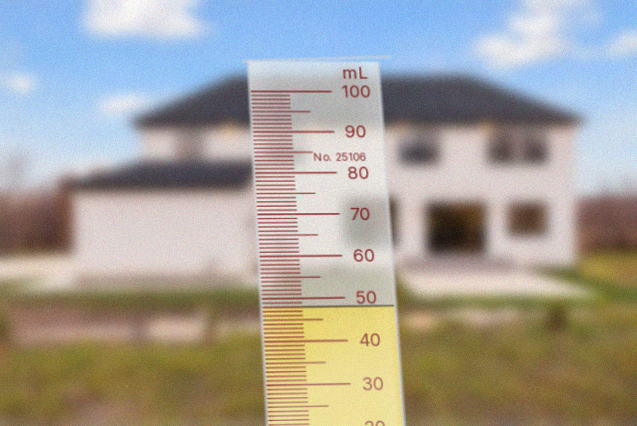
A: 48 mL
